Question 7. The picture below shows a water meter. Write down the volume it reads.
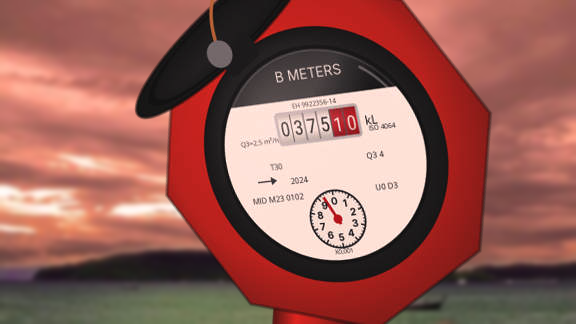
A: 375.099 kL
